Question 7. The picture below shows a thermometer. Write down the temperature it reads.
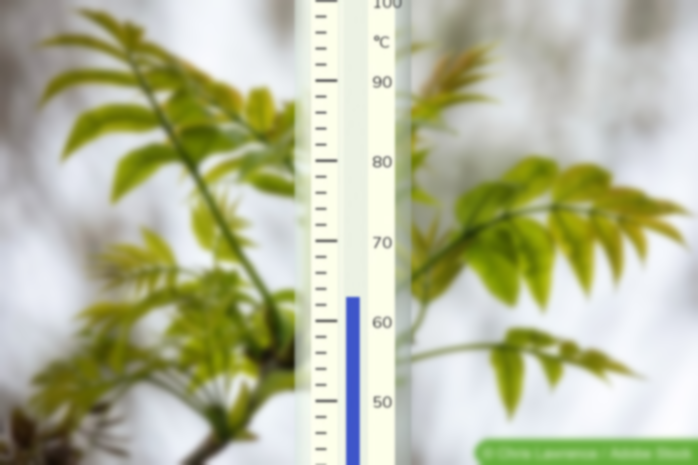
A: 63 °C
